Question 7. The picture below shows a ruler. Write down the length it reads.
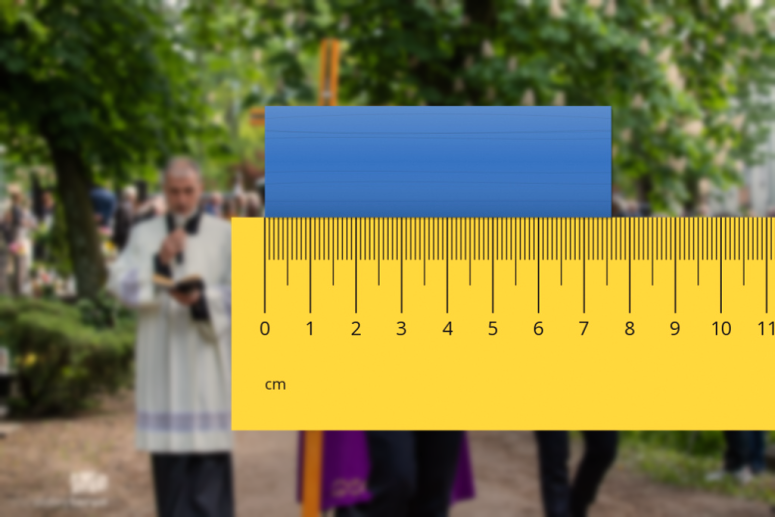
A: 7.6 cm
